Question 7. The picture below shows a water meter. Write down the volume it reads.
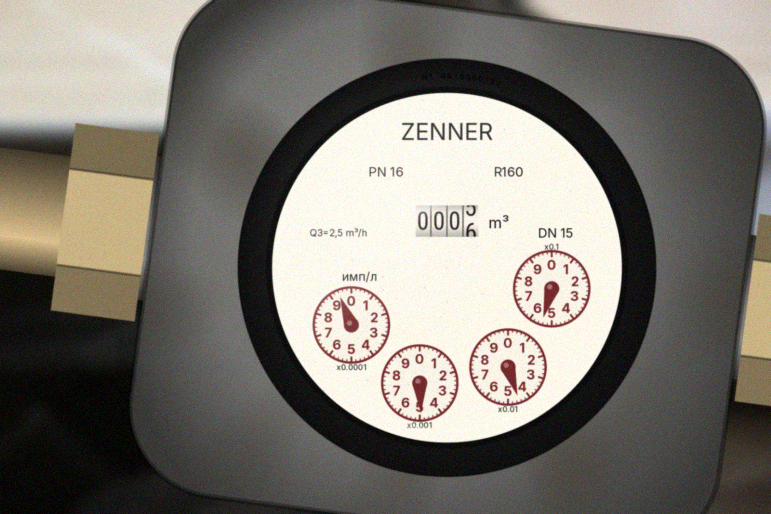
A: 5.5449 m³
